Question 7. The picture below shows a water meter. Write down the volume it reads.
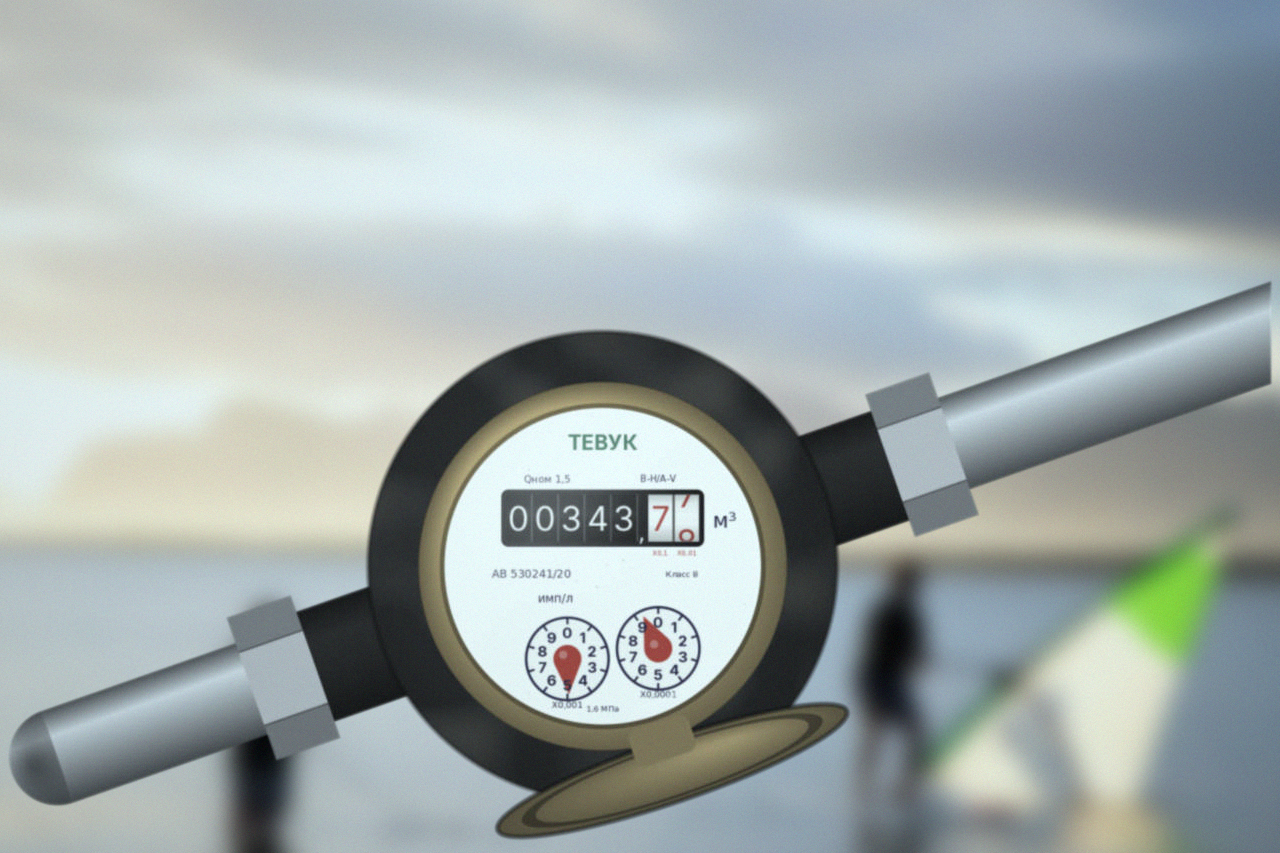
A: 343.7749 m³
